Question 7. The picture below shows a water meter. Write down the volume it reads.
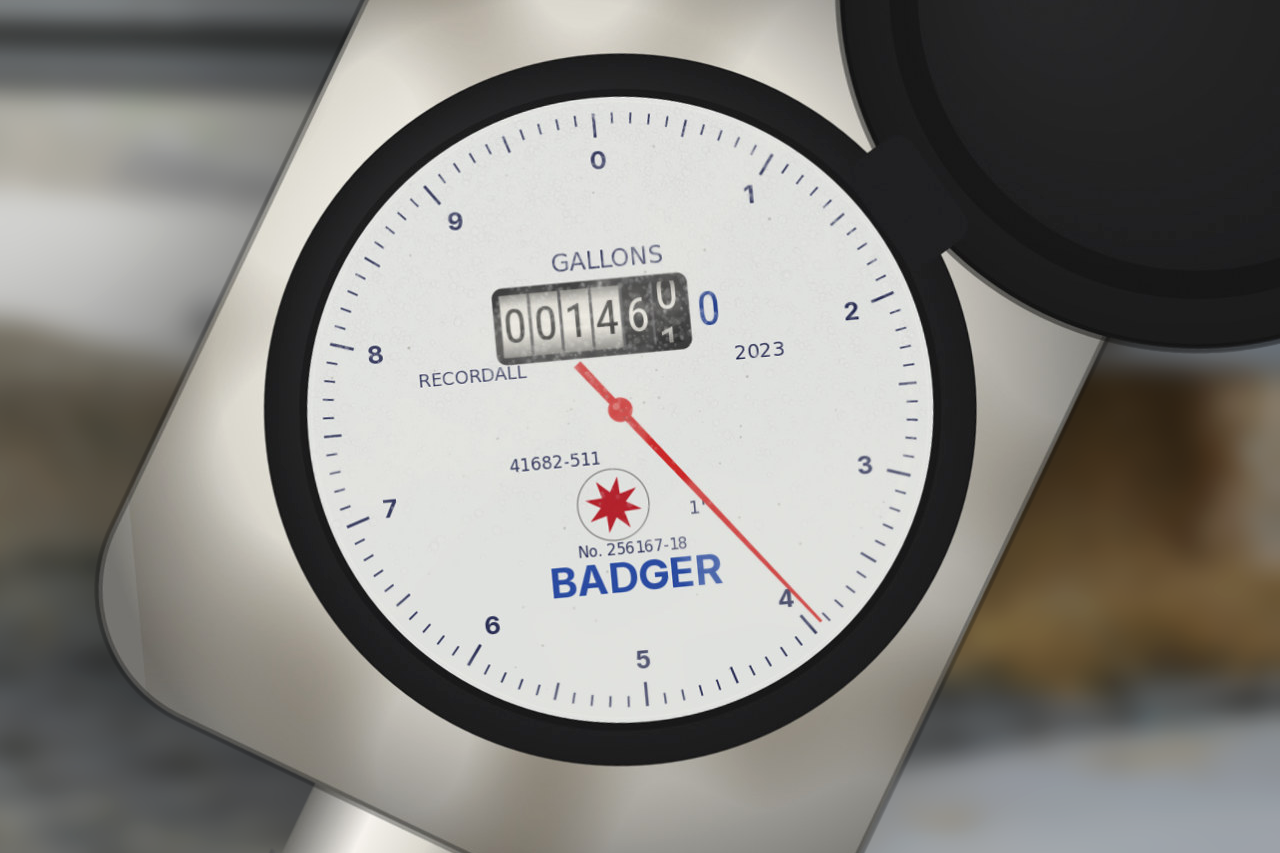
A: 14603.9 gal
